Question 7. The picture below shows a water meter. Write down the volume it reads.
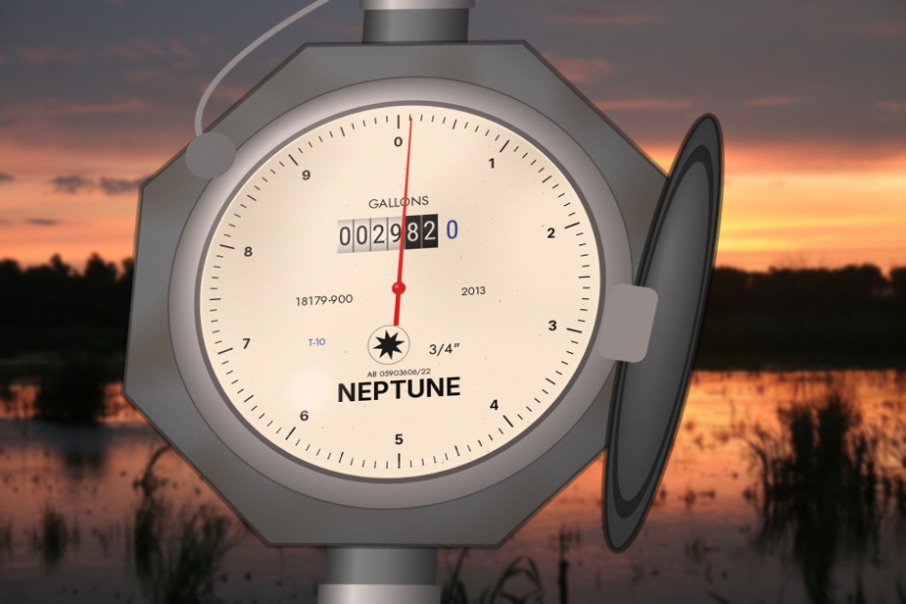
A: 29820.1 gal
